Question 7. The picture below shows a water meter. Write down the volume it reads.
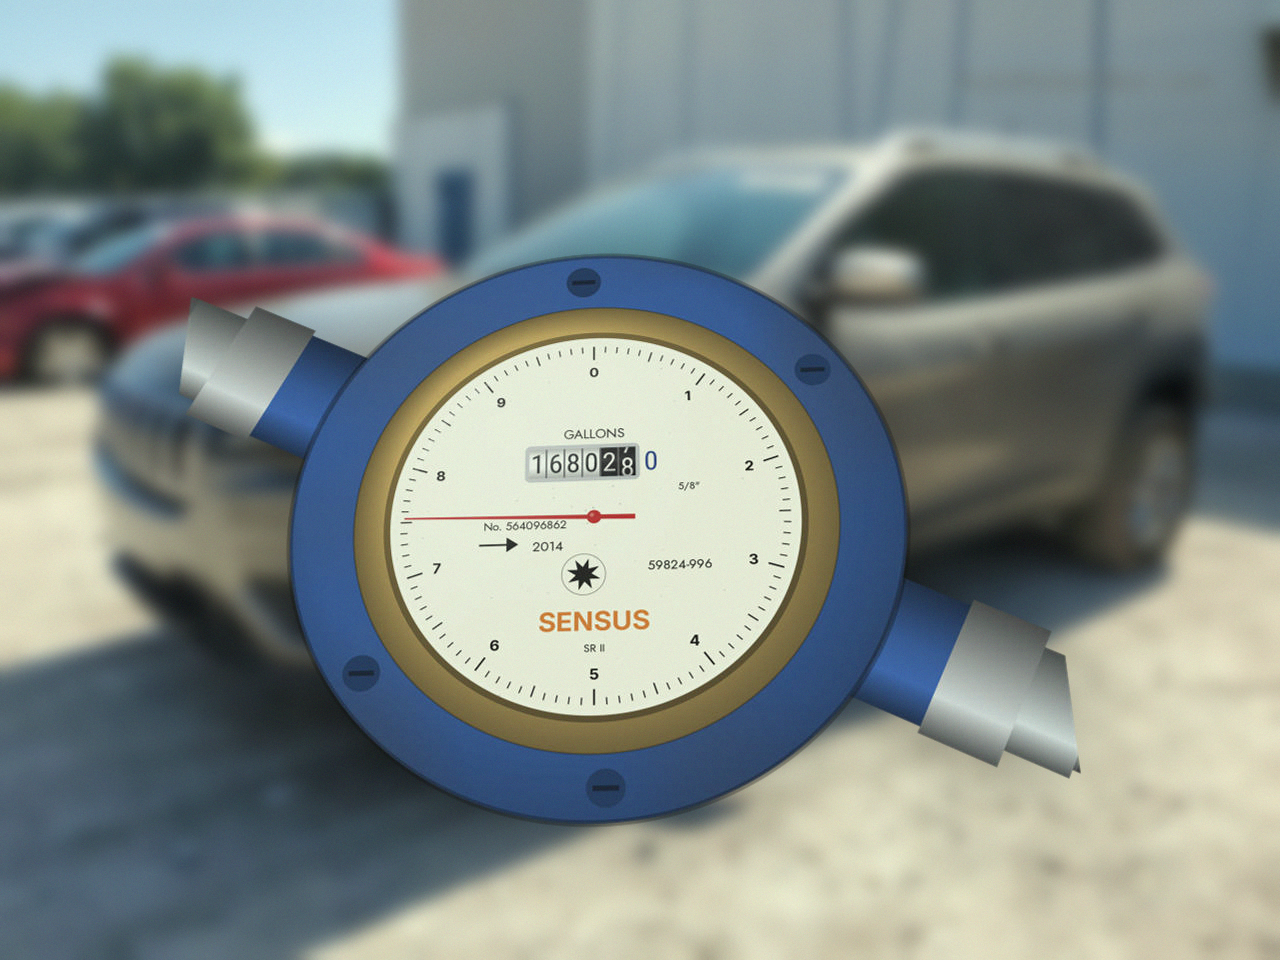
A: 1680277.5 gal
